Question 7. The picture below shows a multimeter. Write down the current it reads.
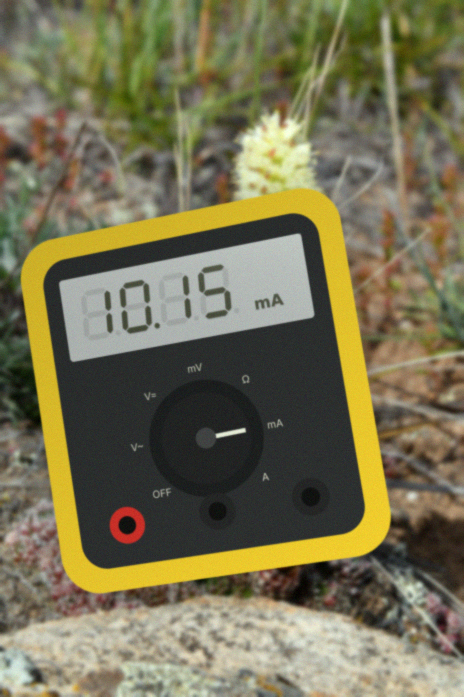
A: 10.15 mA
